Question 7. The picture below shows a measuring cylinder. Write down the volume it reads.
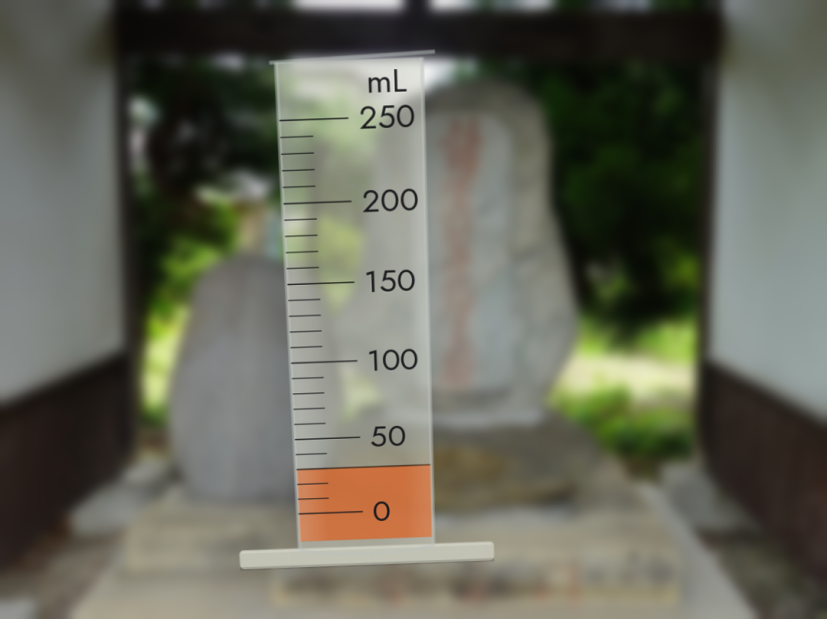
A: 30 mL
